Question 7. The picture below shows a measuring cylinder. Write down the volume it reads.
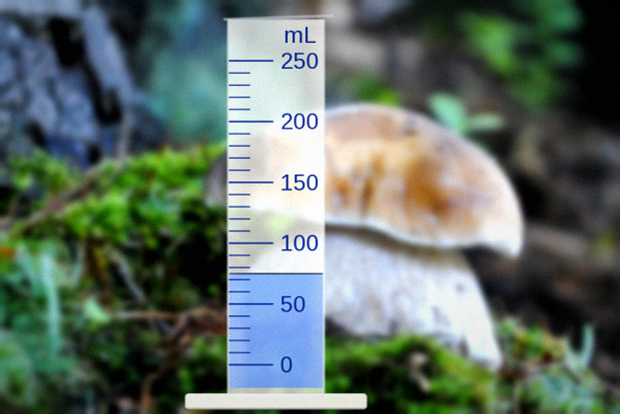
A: 75 mL
